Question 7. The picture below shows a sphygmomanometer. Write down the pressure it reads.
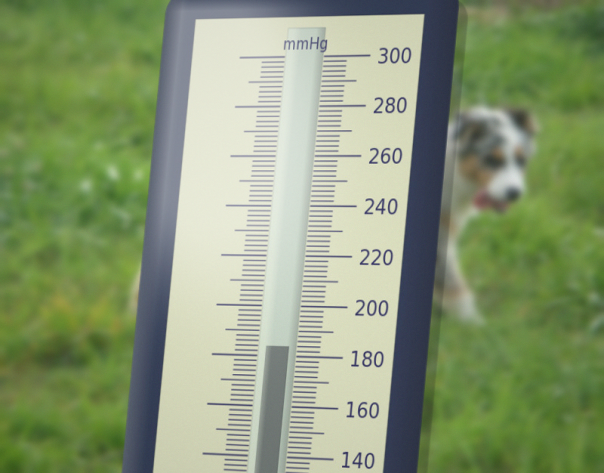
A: 184 mmHg
